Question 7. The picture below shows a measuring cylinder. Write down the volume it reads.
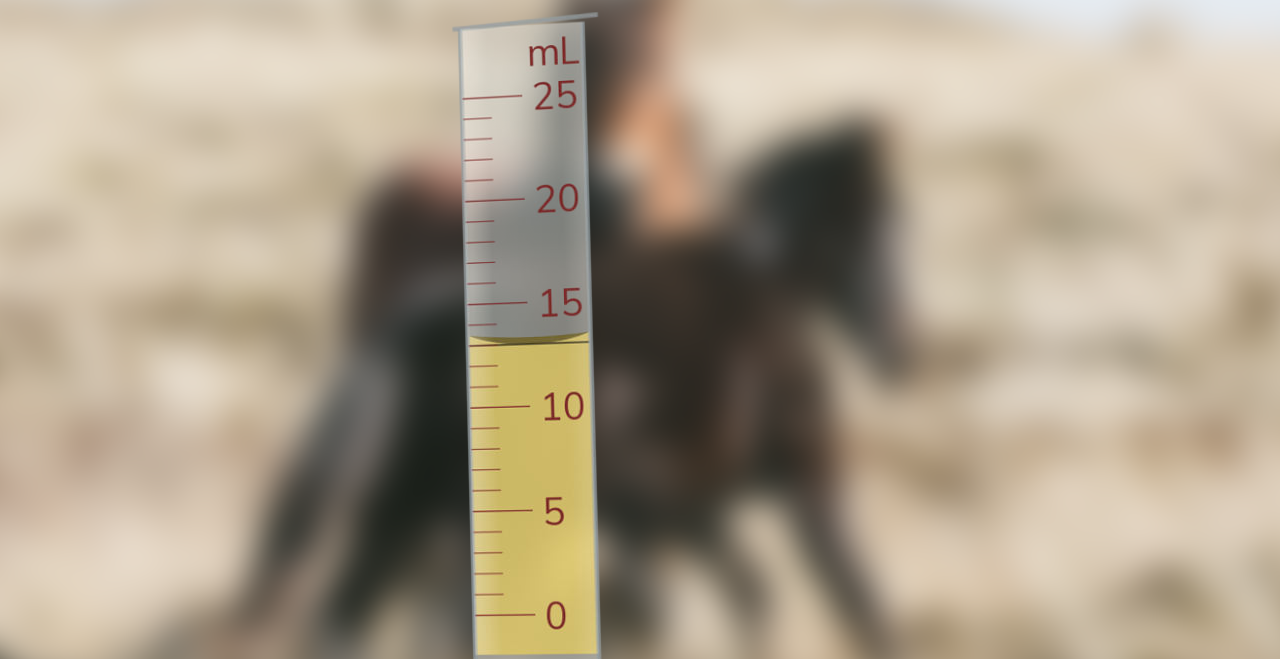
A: 13 mL
